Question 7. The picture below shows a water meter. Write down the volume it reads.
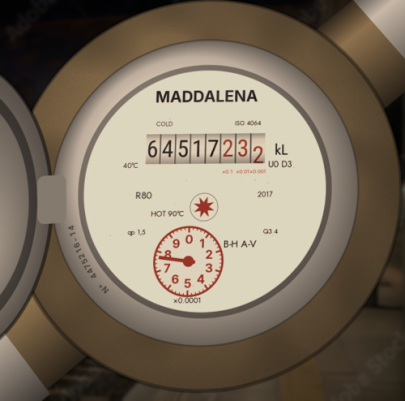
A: 64517.2317 kL
